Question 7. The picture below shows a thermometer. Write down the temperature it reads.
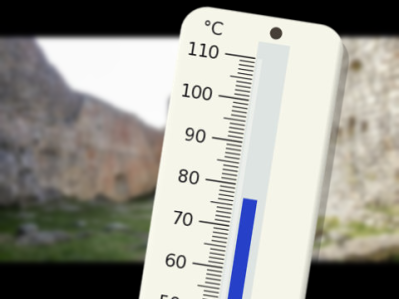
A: 77 °C
